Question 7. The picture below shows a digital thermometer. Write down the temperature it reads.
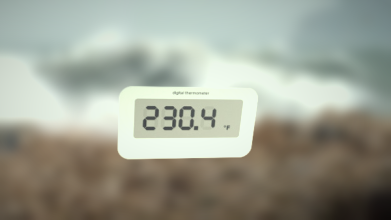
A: 230.4 °F
